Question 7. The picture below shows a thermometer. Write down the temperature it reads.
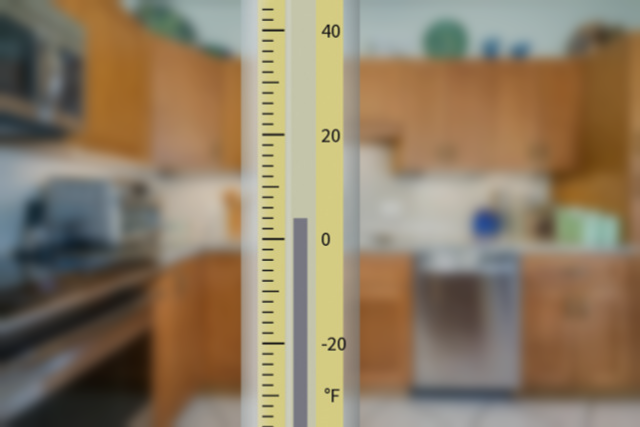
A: 4 °F
